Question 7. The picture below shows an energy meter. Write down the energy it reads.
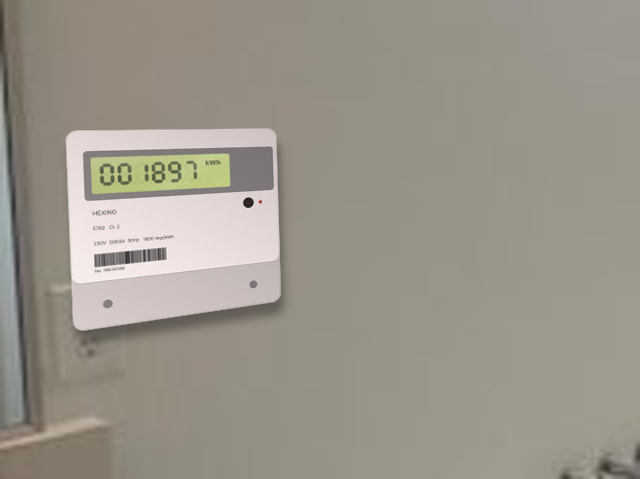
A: 1897 kWh
